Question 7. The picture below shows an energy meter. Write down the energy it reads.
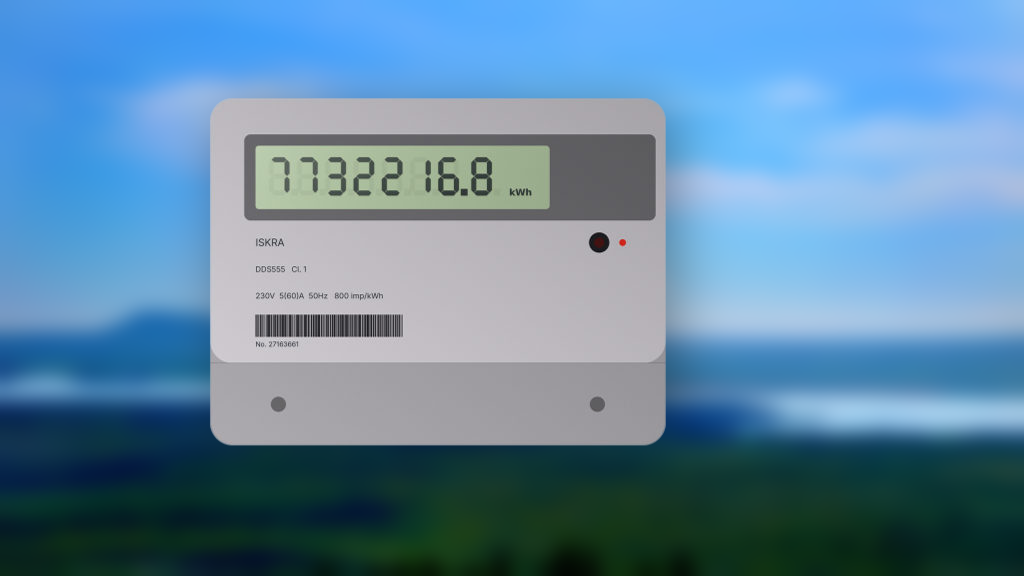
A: 7732216.8 kWh
